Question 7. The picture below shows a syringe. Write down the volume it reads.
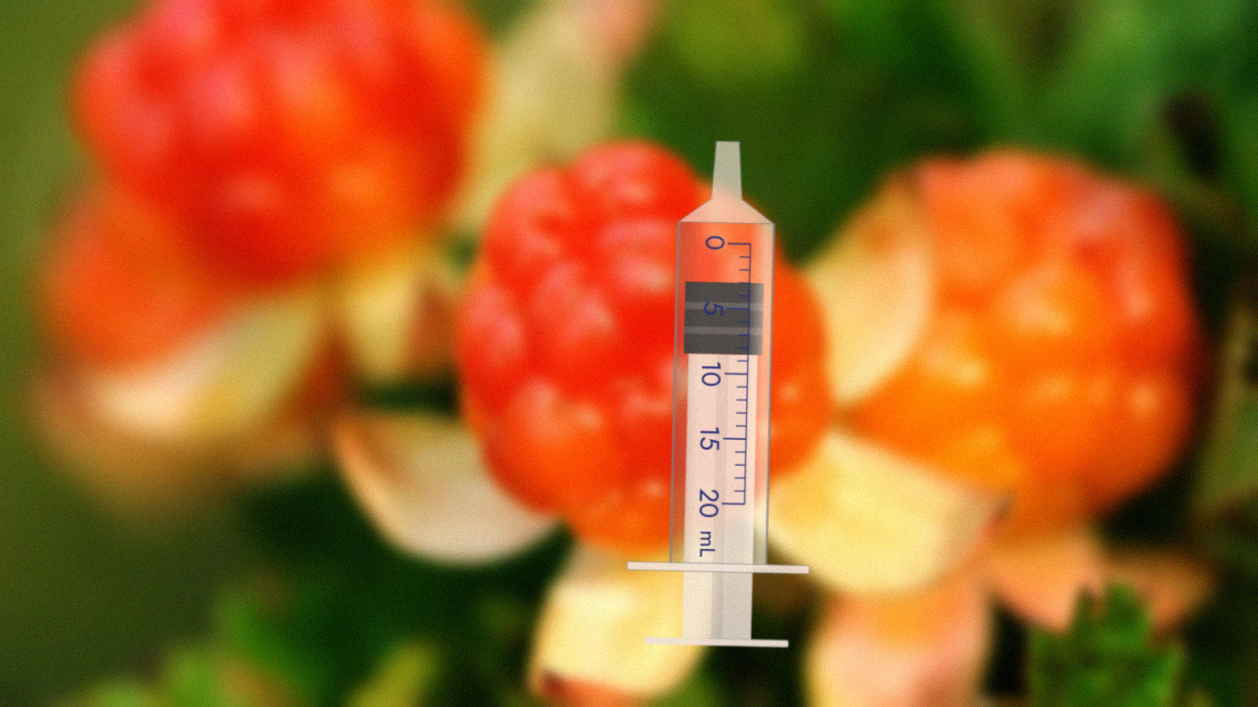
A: 3 mL
